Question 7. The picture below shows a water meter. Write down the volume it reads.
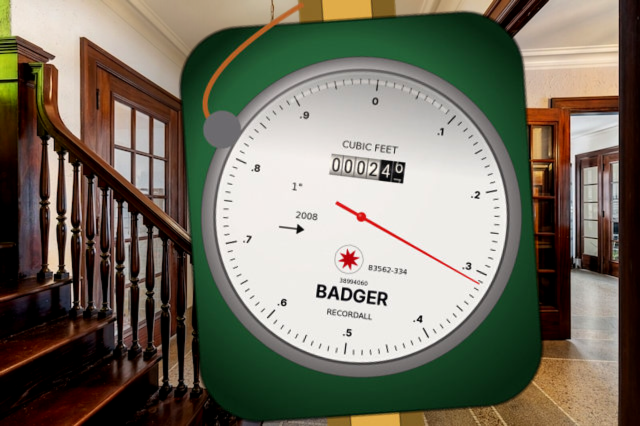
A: 246.31 ft³
